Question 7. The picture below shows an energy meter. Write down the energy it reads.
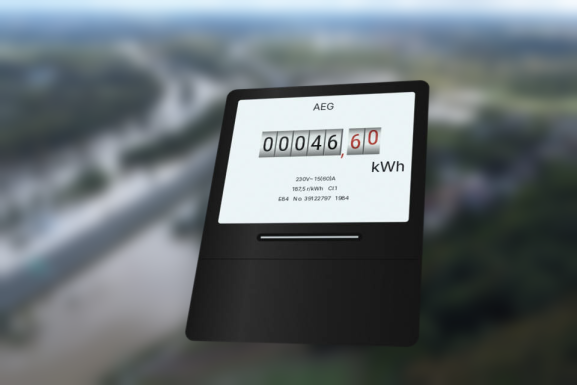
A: 46.60 kWh
